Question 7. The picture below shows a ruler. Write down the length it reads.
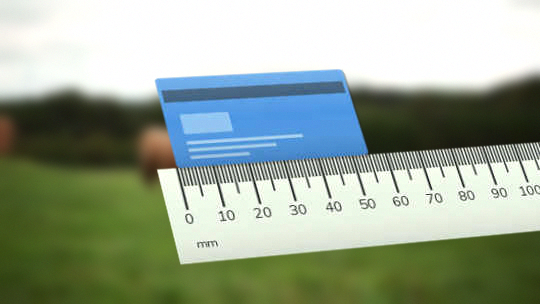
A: 55 mm
